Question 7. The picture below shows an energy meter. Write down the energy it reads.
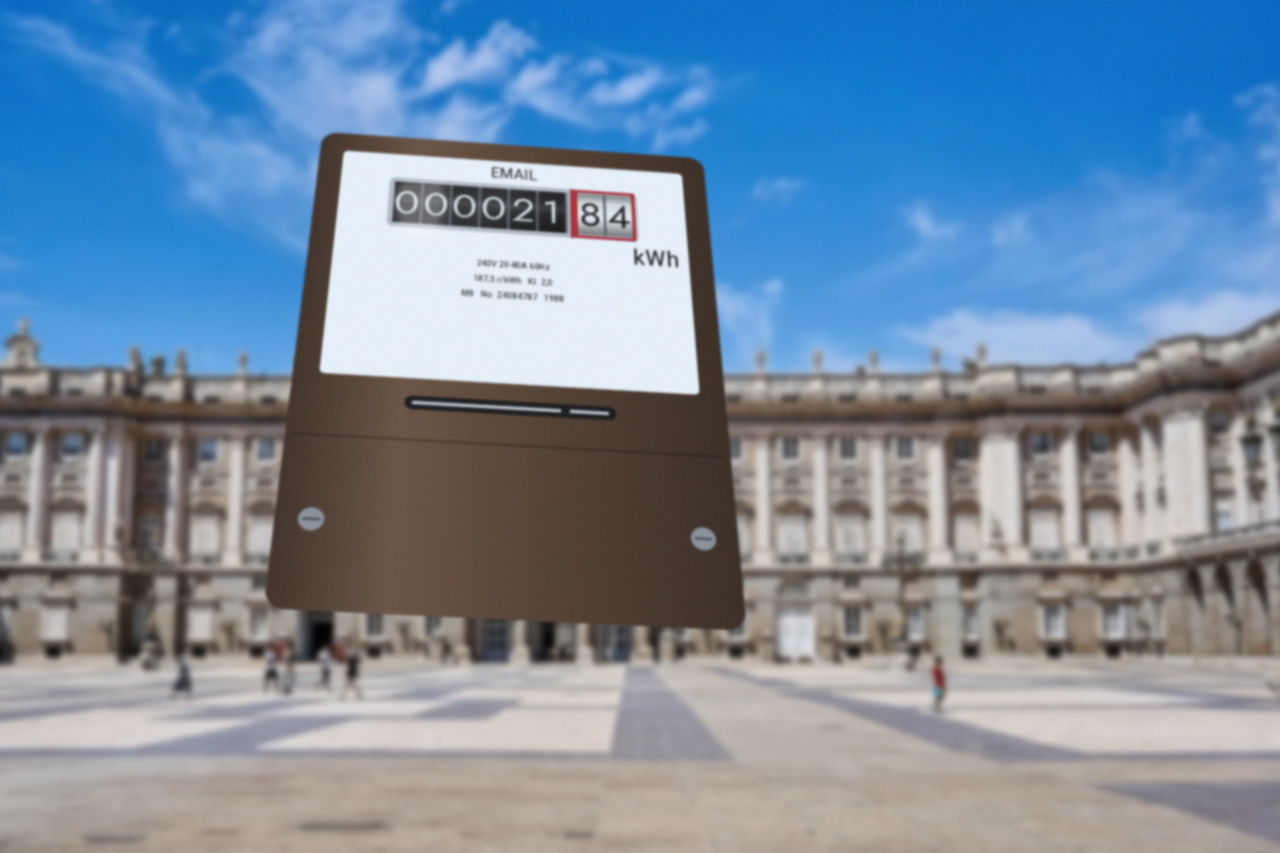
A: 21.84 kWh
